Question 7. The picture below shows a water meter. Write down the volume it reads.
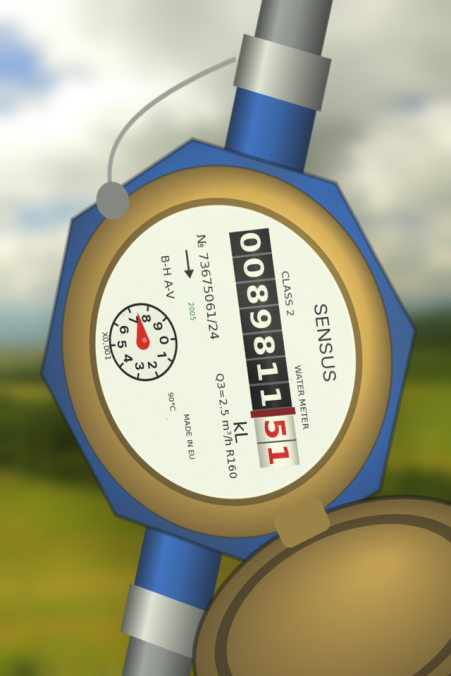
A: 89811.517 kL
